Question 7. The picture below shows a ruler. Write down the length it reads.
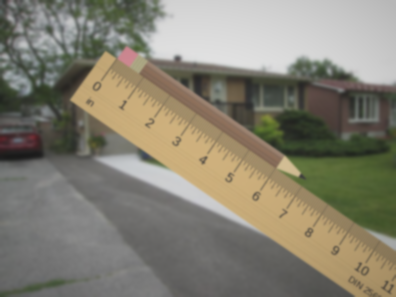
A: 7 in
